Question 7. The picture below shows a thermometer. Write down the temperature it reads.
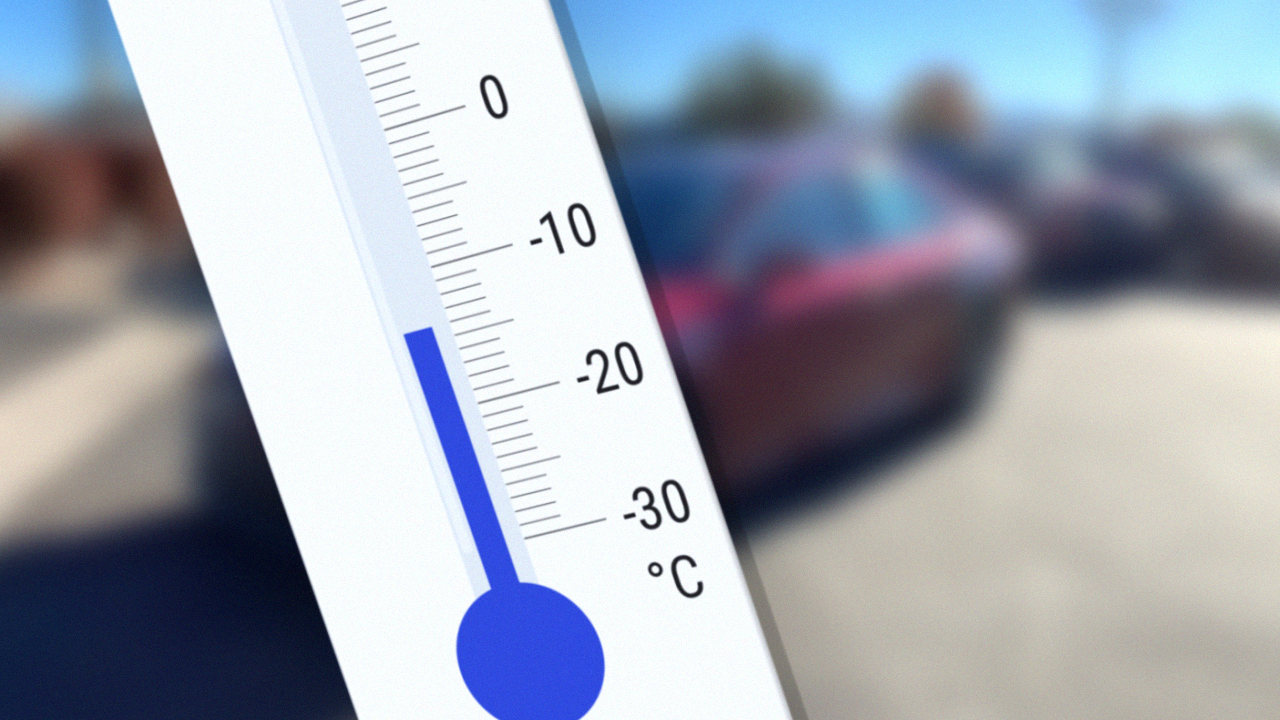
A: -14 °C
